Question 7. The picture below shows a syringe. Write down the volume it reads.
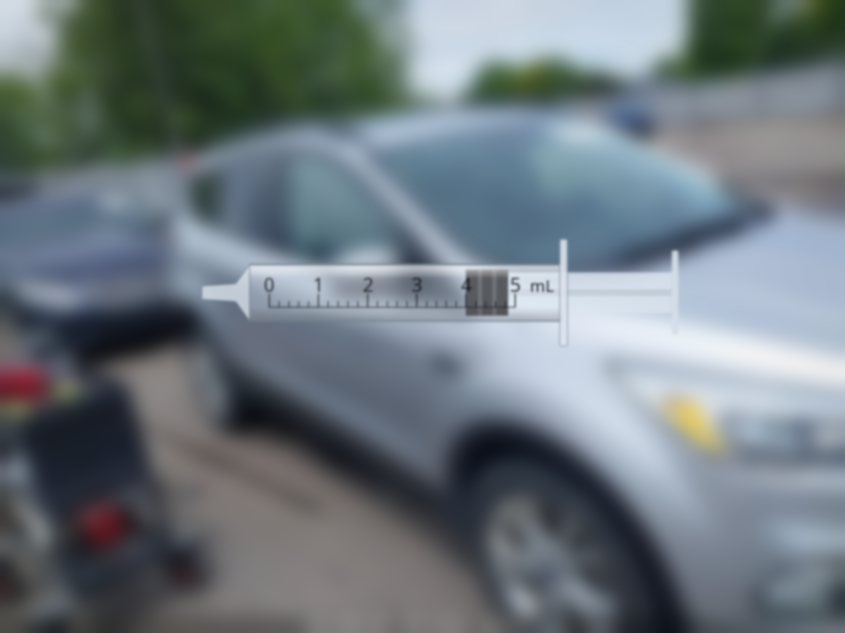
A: 4 mL
